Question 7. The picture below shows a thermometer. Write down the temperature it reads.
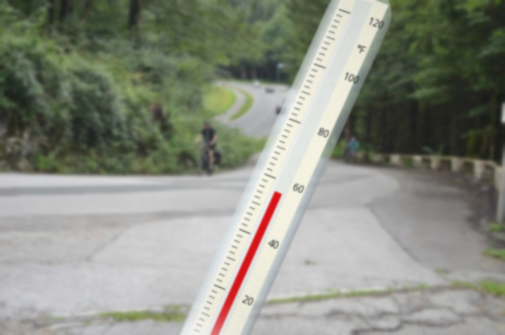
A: 56 °F
